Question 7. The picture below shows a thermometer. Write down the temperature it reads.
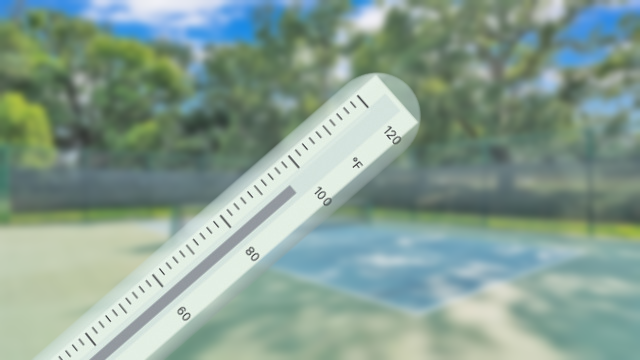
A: 96 °F
